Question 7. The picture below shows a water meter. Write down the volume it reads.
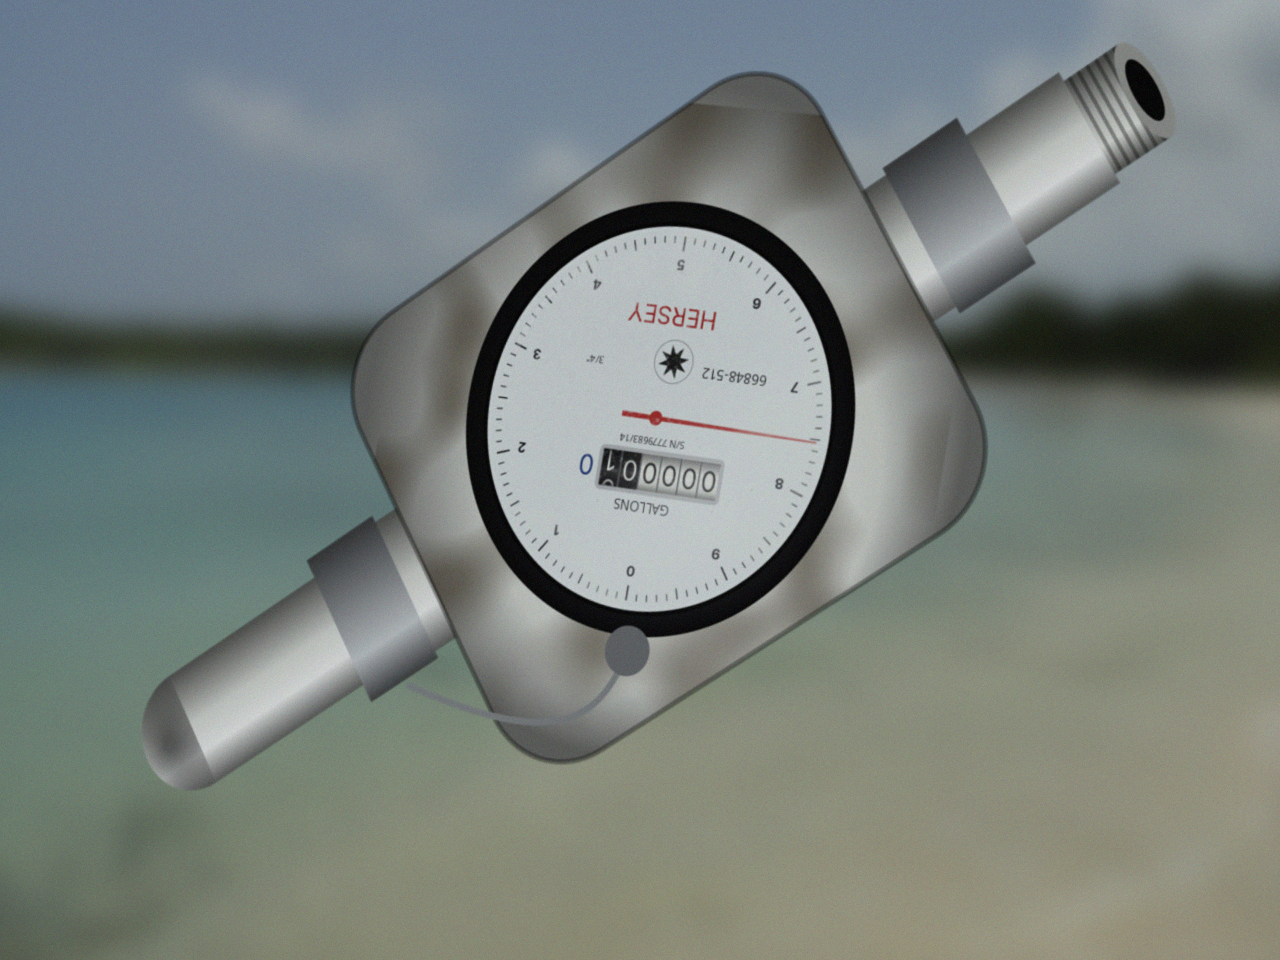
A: 7.5 gal
